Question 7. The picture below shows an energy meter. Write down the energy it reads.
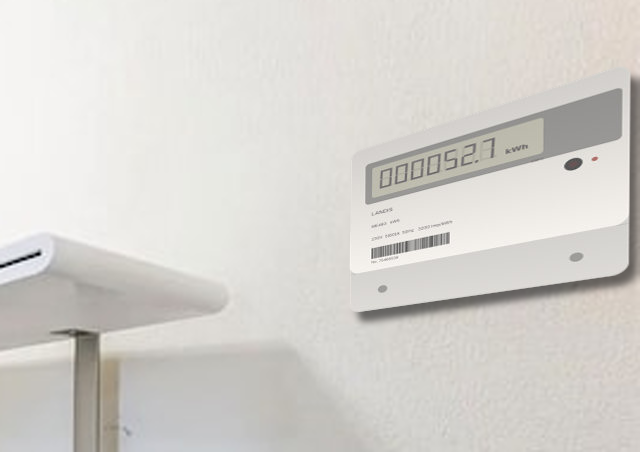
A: 52.7 kWh
